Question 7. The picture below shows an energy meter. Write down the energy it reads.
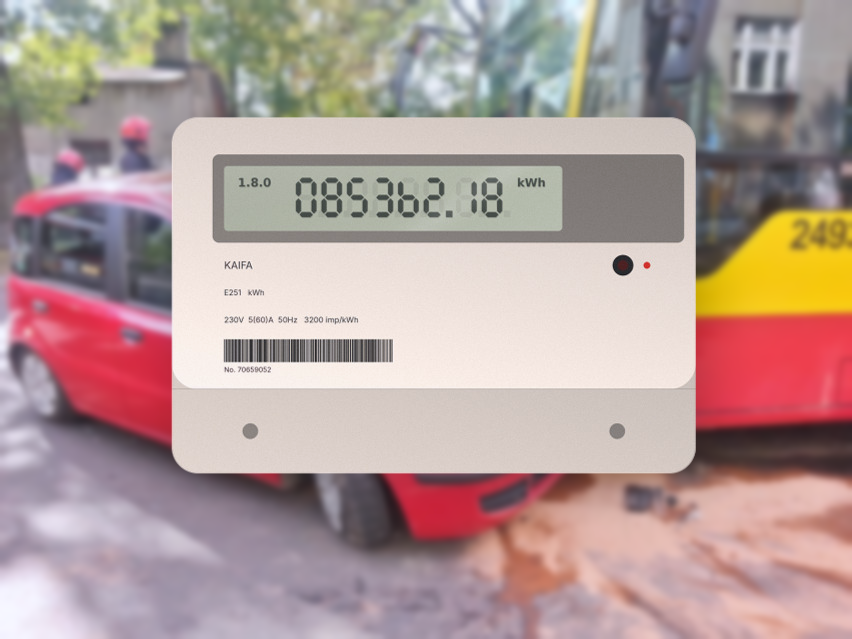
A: 85362.18 kWh
